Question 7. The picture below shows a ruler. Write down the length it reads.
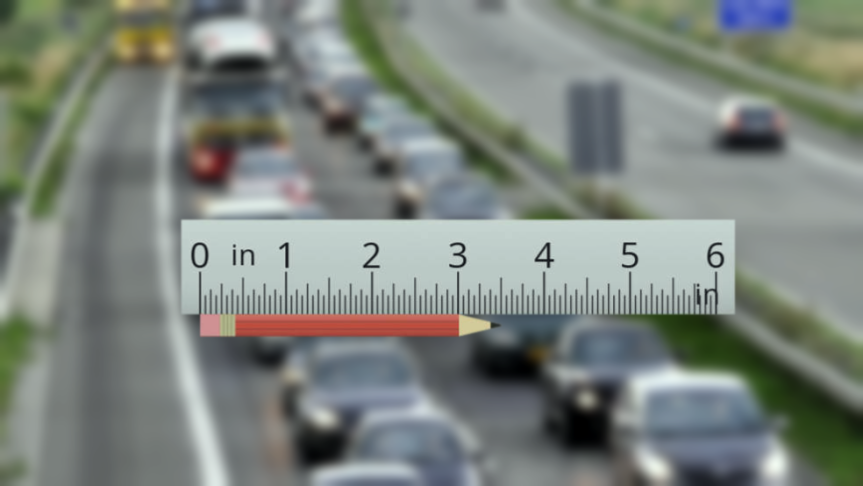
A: 3.5 in
